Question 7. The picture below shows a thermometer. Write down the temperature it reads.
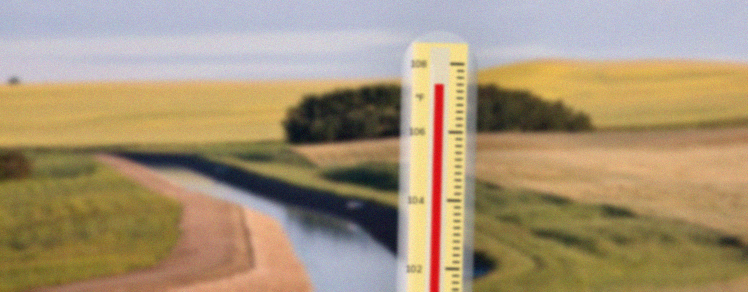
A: 107.4 °F
